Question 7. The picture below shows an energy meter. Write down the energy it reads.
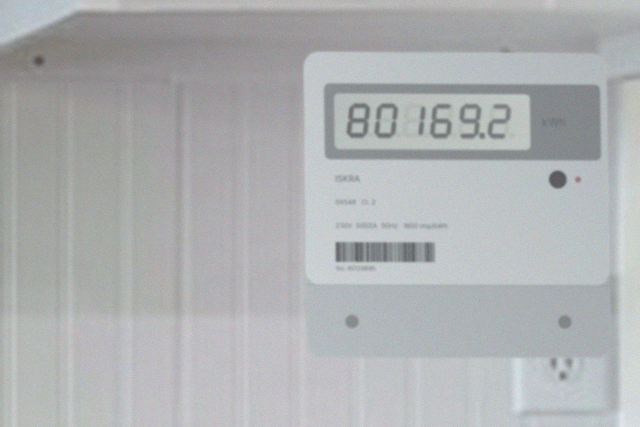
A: 80169.2 kWh
